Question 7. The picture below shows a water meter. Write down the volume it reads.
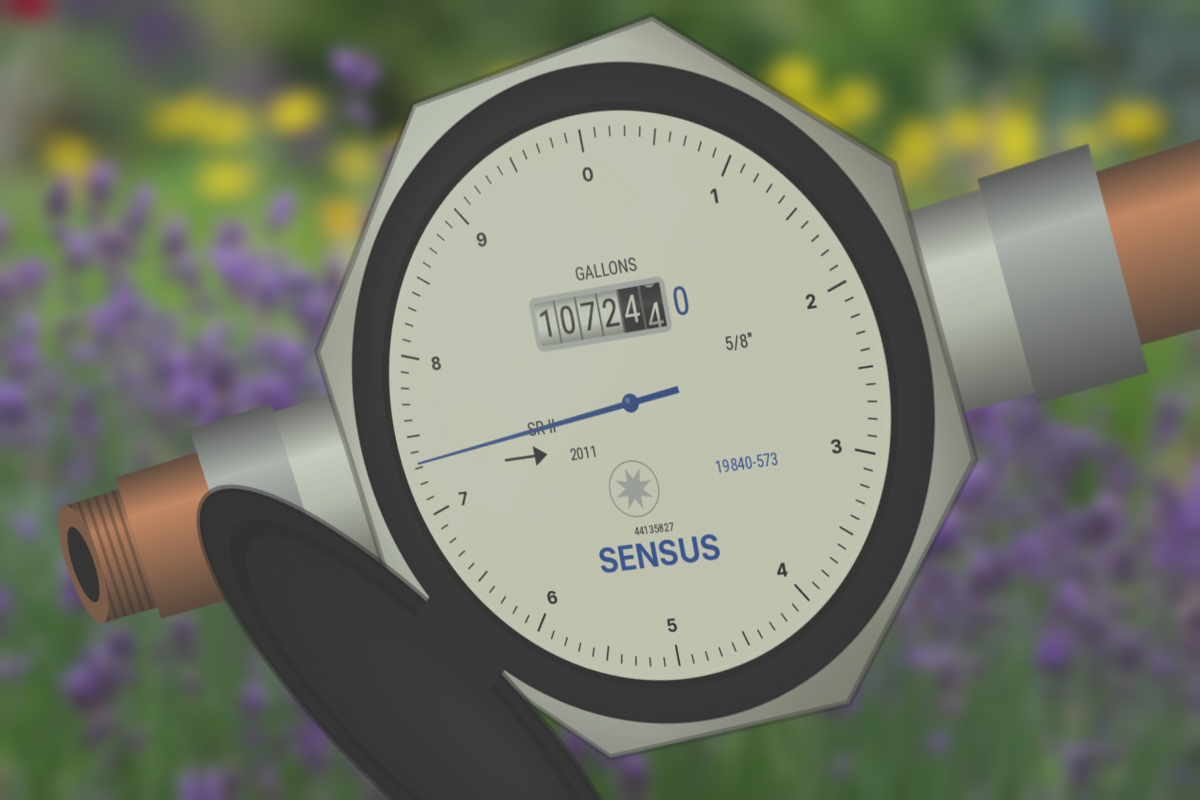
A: 1072437.3 gal
